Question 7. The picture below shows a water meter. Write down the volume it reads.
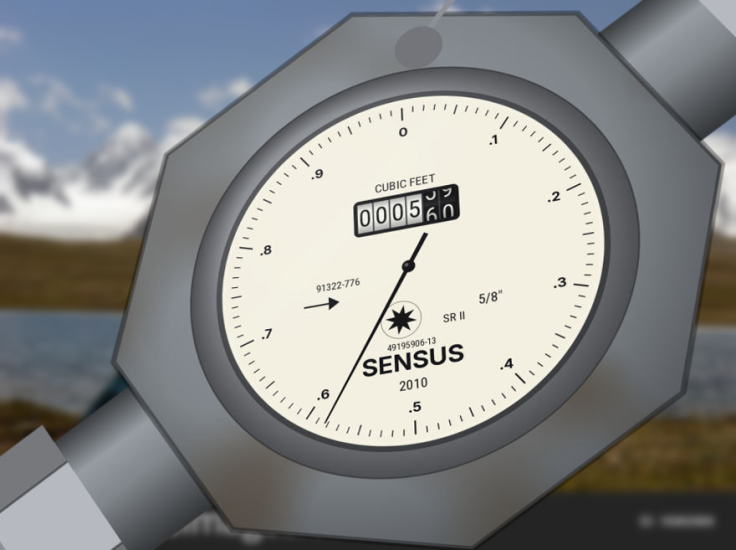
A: 559.58 ft³
